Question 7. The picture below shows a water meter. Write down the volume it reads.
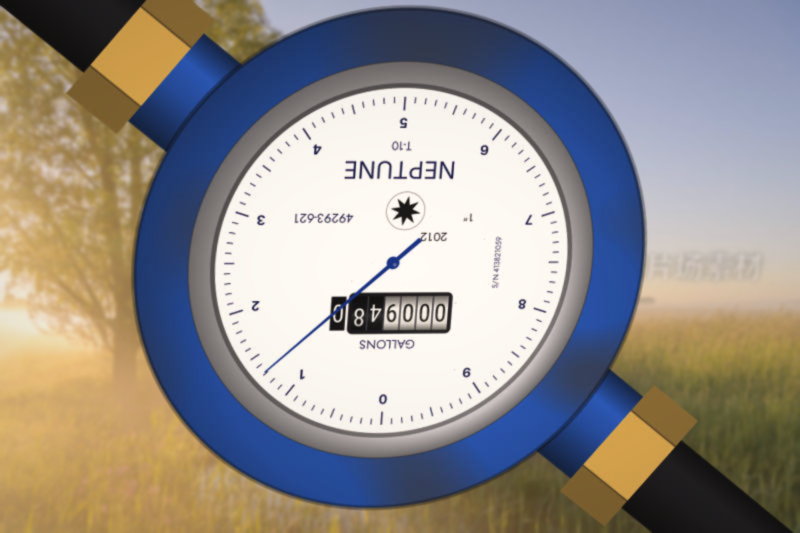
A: 9481.3 gal
